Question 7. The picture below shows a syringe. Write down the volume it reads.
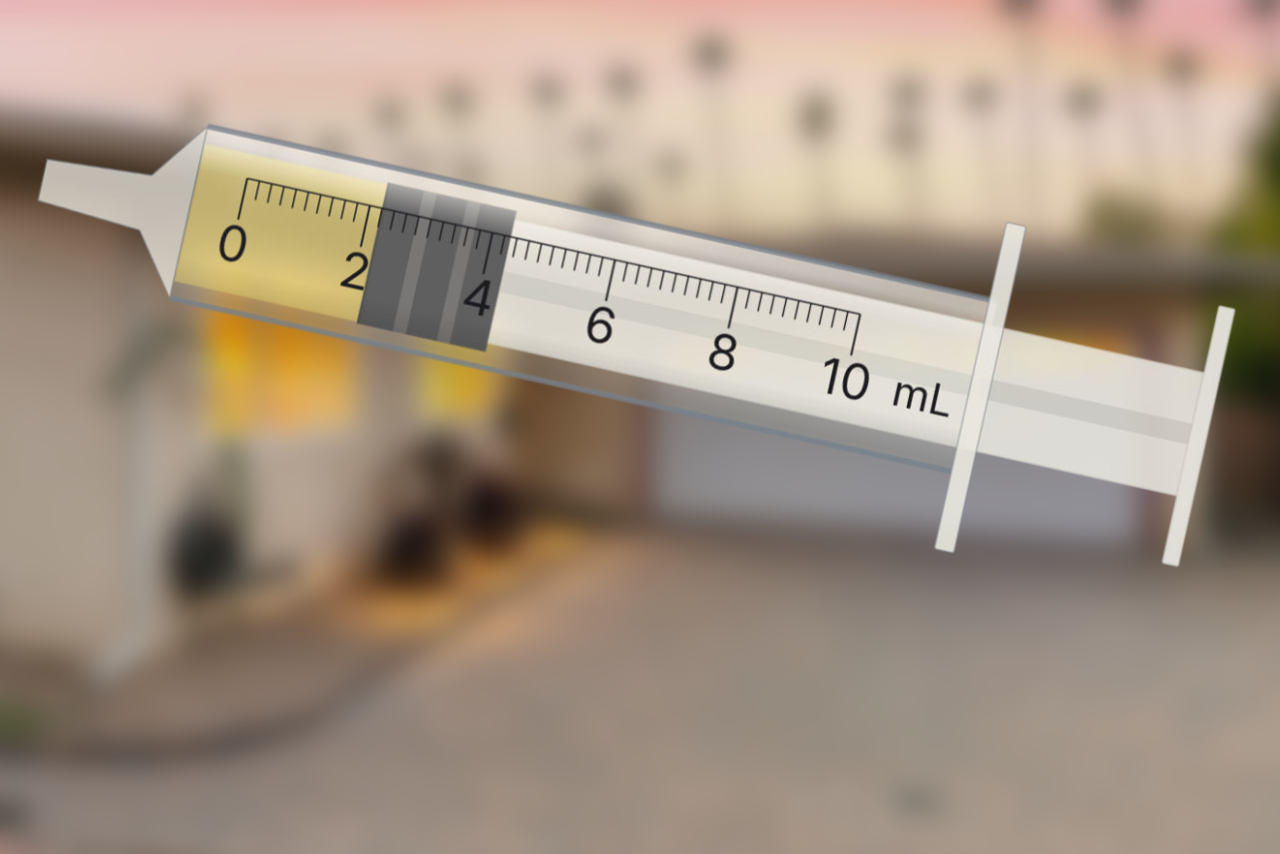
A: 2.2 mL
